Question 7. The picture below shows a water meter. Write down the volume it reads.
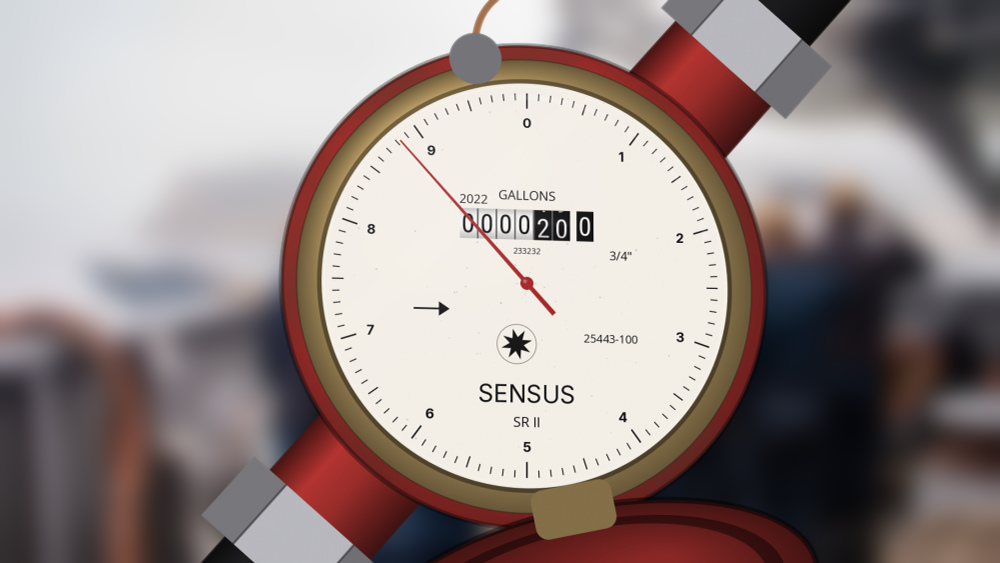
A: 198.8 gal
